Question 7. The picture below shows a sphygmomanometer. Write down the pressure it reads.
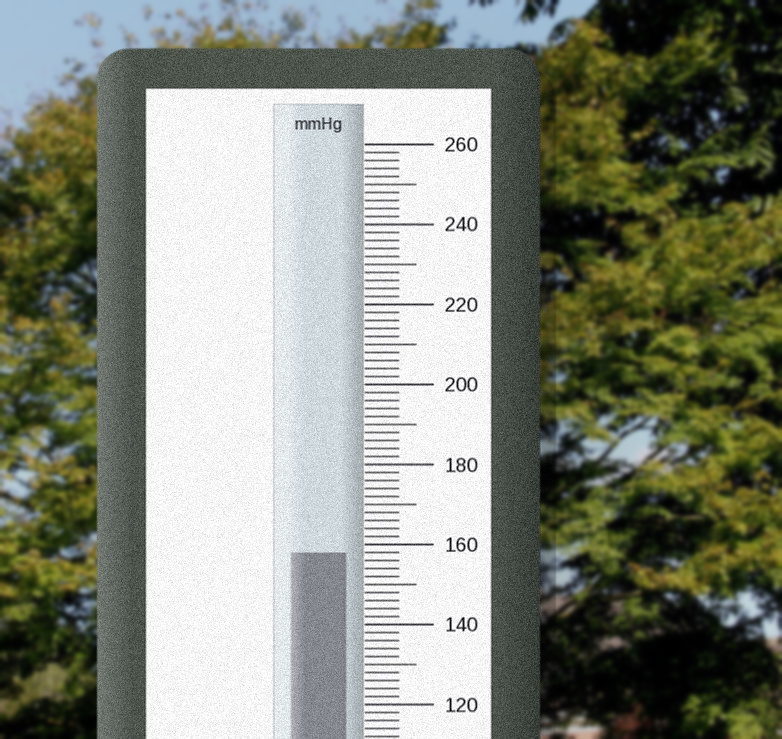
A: 158 mmHg
